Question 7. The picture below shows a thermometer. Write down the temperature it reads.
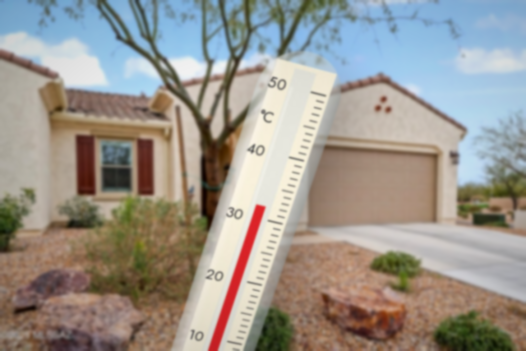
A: 32 °C
